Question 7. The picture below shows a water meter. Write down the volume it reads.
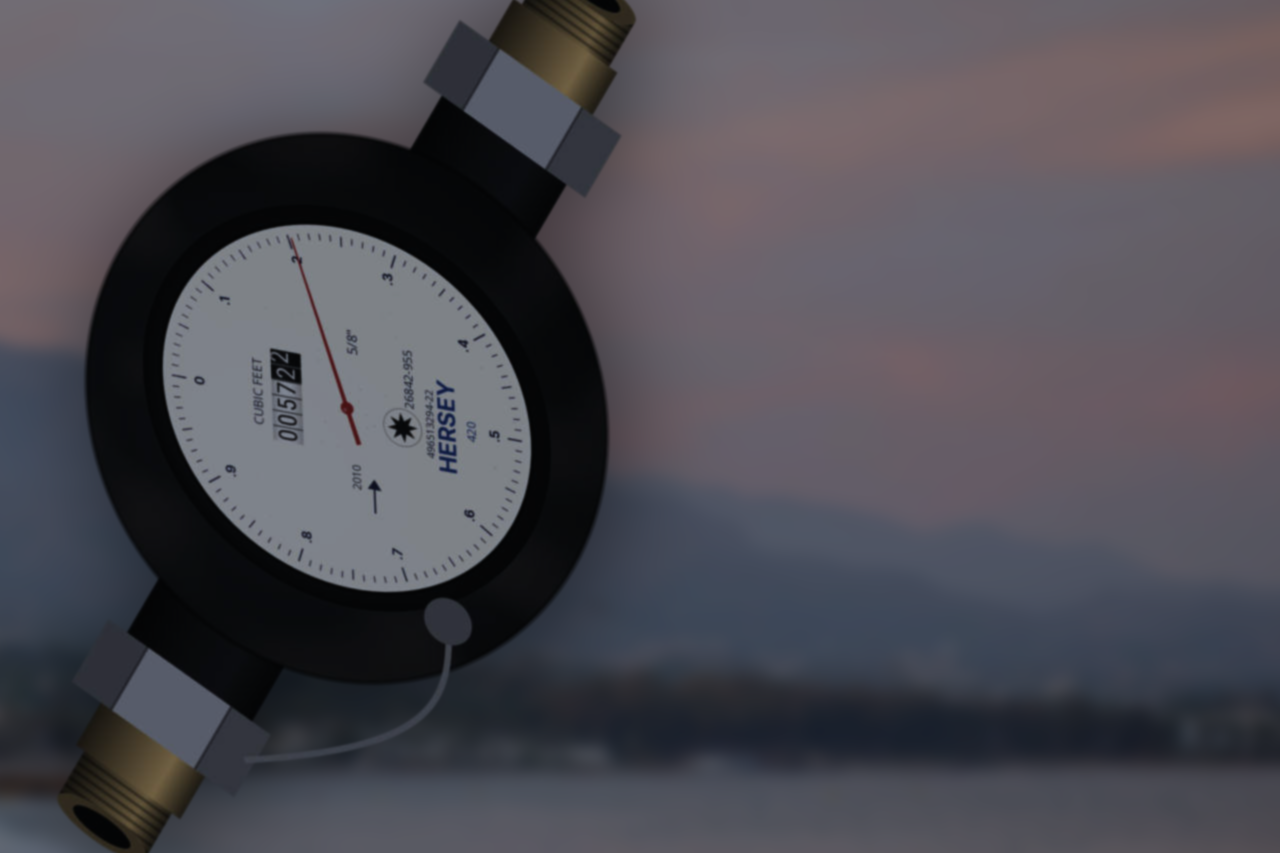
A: 5722.20 ft³
